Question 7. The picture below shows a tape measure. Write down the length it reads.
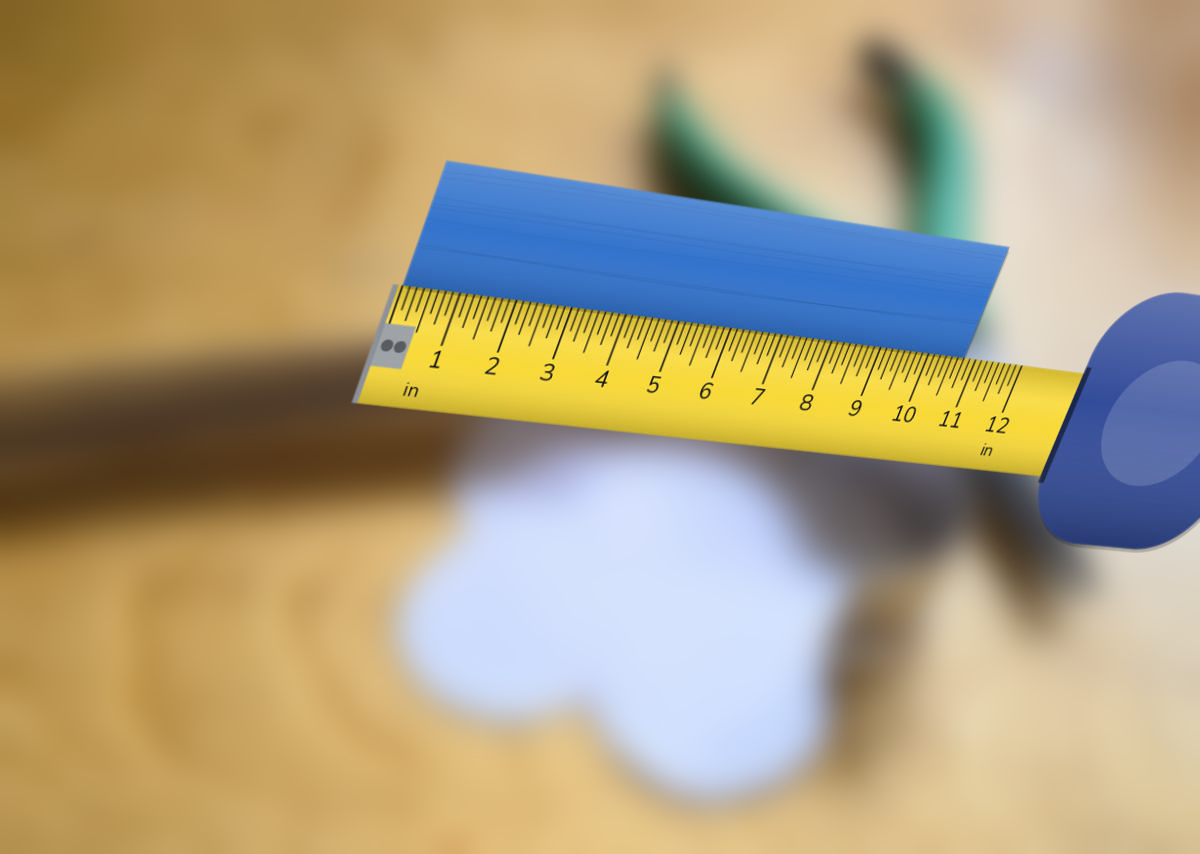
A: 10.75 in
